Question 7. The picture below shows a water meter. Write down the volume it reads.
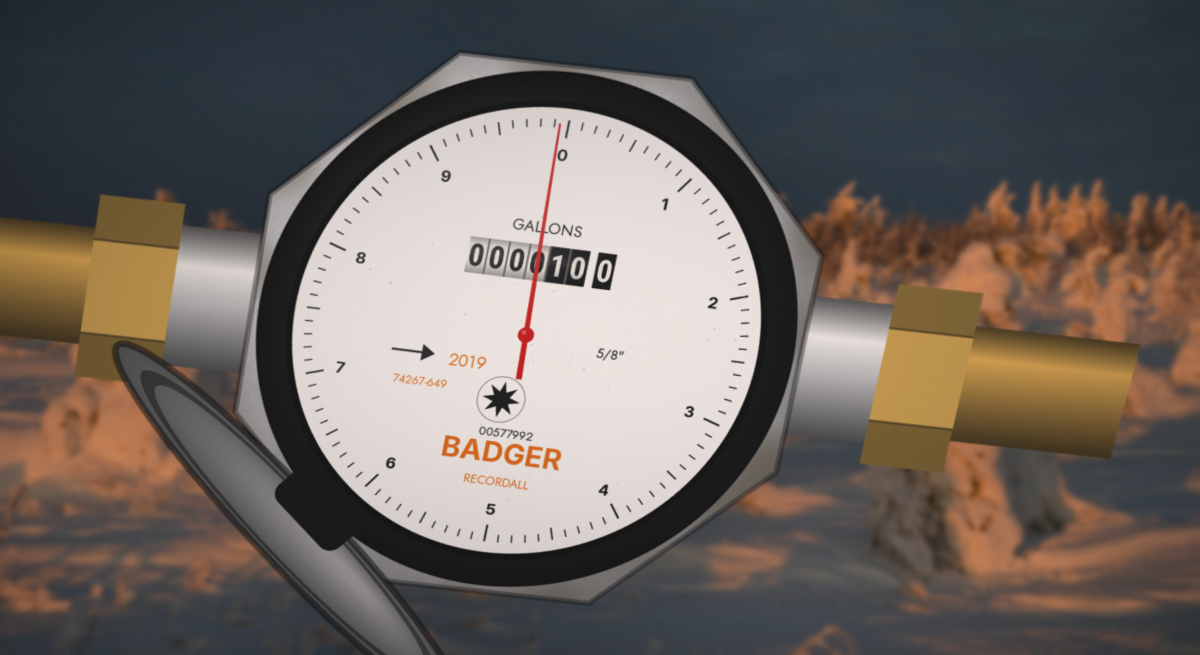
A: 99.9 gal
